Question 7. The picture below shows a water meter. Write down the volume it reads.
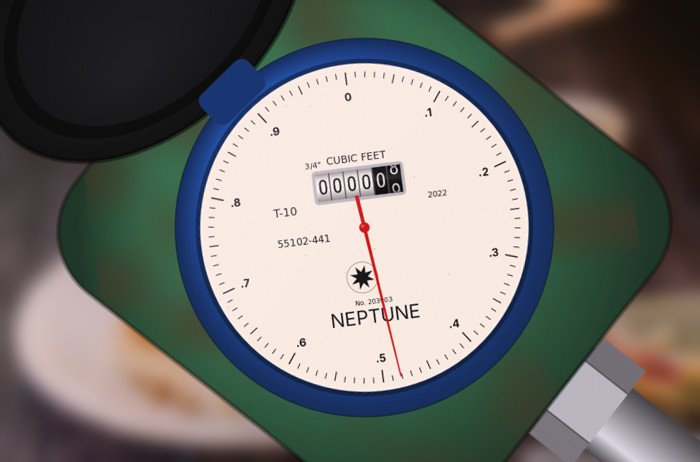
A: 8.48 ft³
